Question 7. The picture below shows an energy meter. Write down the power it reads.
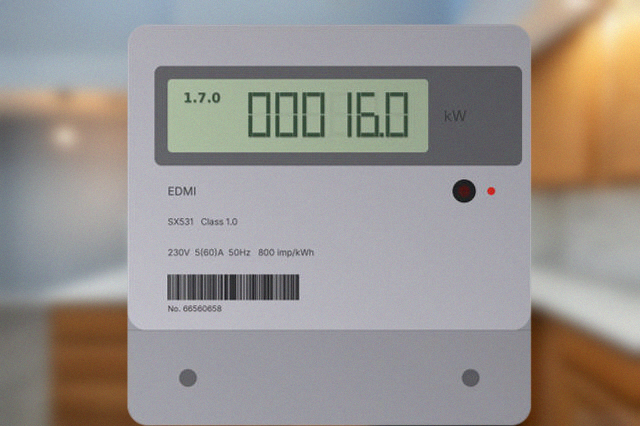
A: 16.0 kW
